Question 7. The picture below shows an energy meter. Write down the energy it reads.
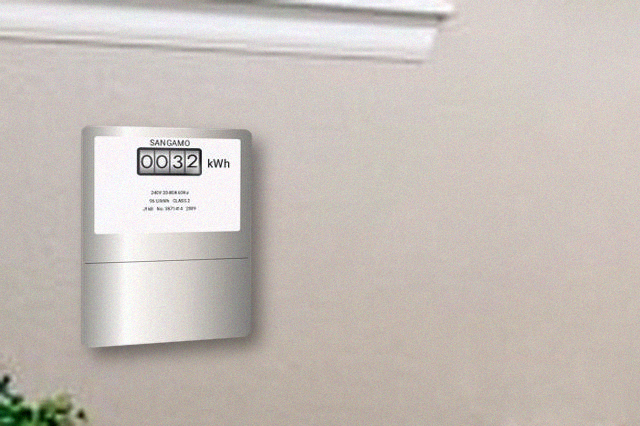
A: 32 kWh
